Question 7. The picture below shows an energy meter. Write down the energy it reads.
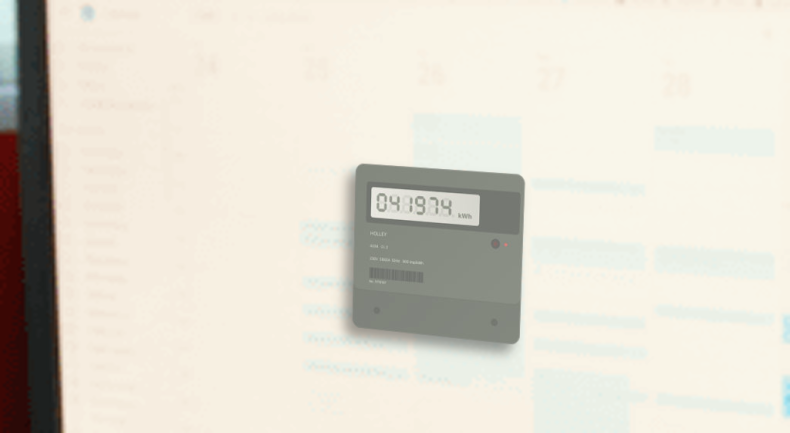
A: 41974 kWh
